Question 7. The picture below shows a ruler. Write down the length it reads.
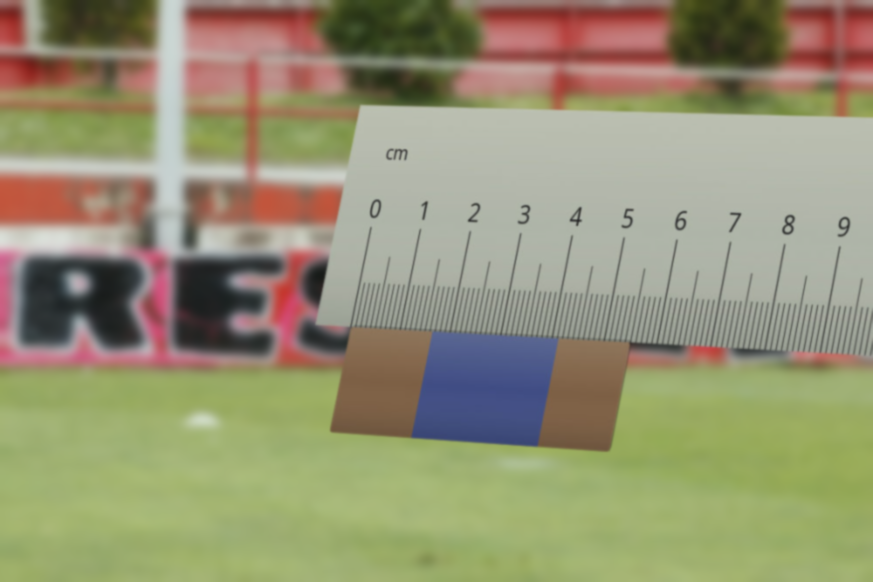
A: 5.5 cm
